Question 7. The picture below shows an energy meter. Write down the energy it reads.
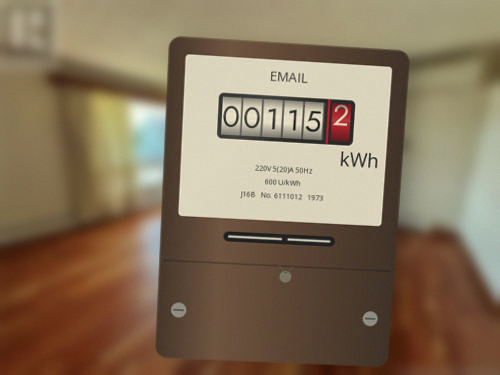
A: 115.2 kWh
